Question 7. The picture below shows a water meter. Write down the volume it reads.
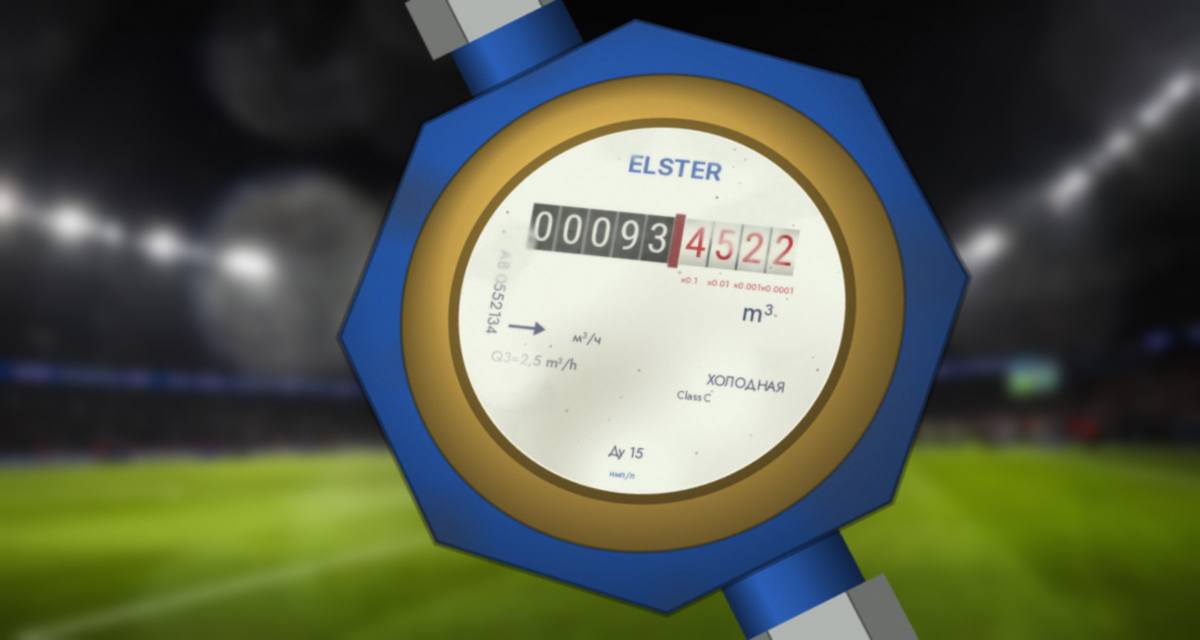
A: 93.4522 m³
